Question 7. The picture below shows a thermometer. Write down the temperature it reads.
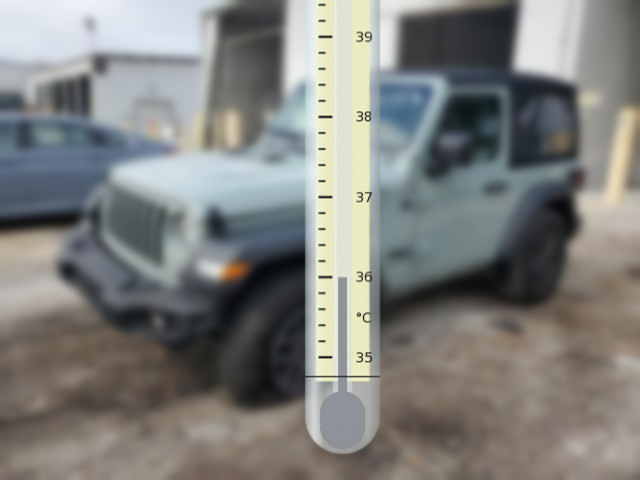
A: 36 °C
